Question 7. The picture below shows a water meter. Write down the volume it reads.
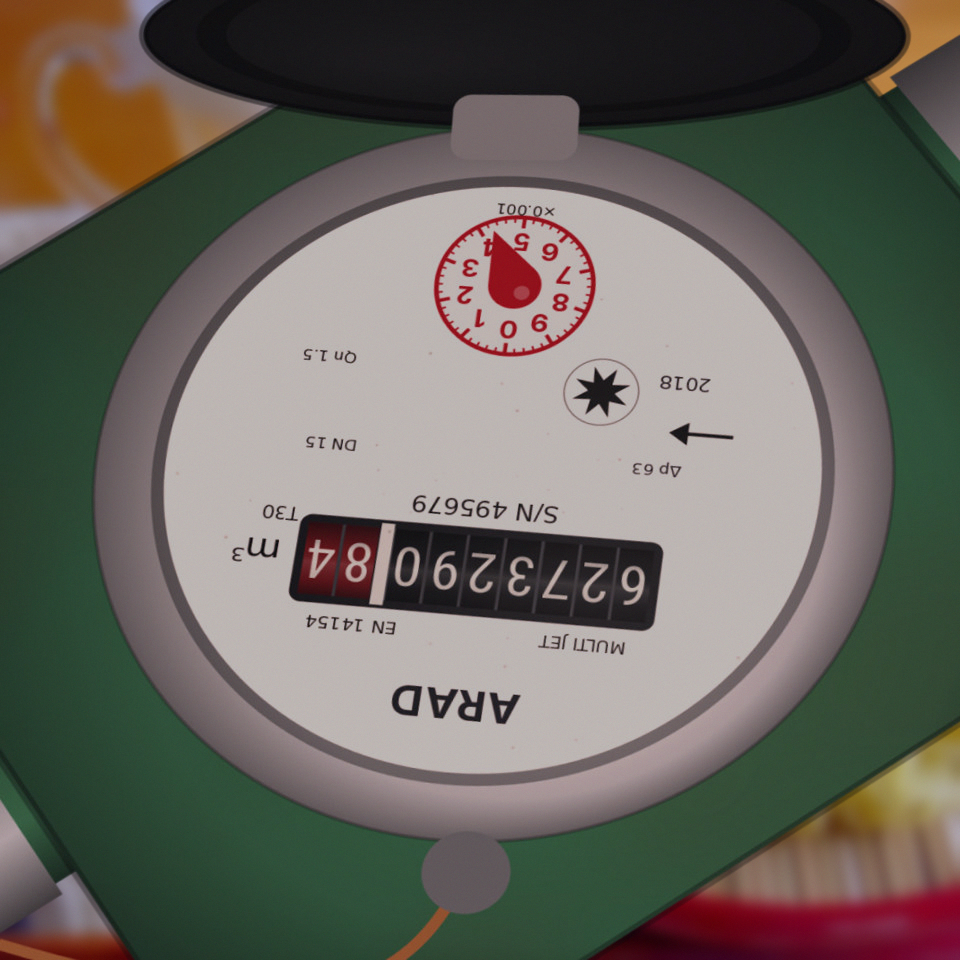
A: 6273290.844 m³
